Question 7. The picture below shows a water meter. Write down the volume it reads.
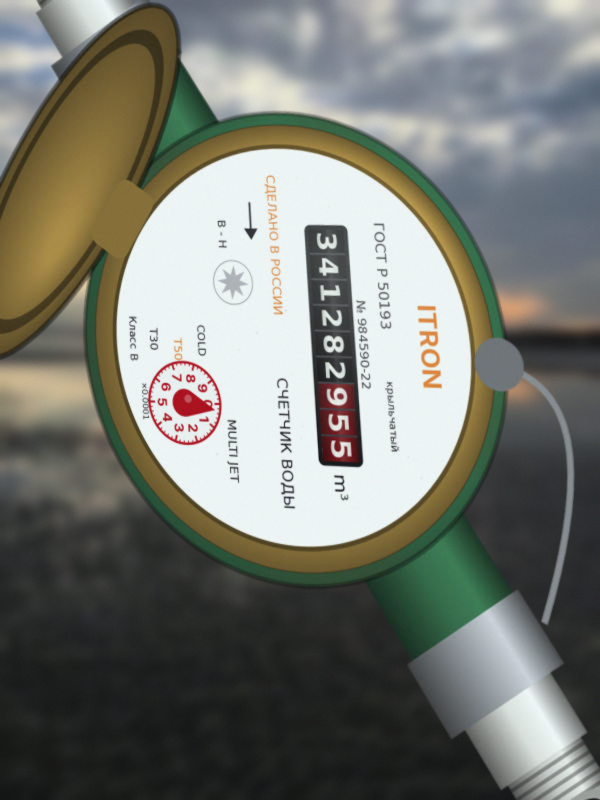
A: 341282.9550 m³
